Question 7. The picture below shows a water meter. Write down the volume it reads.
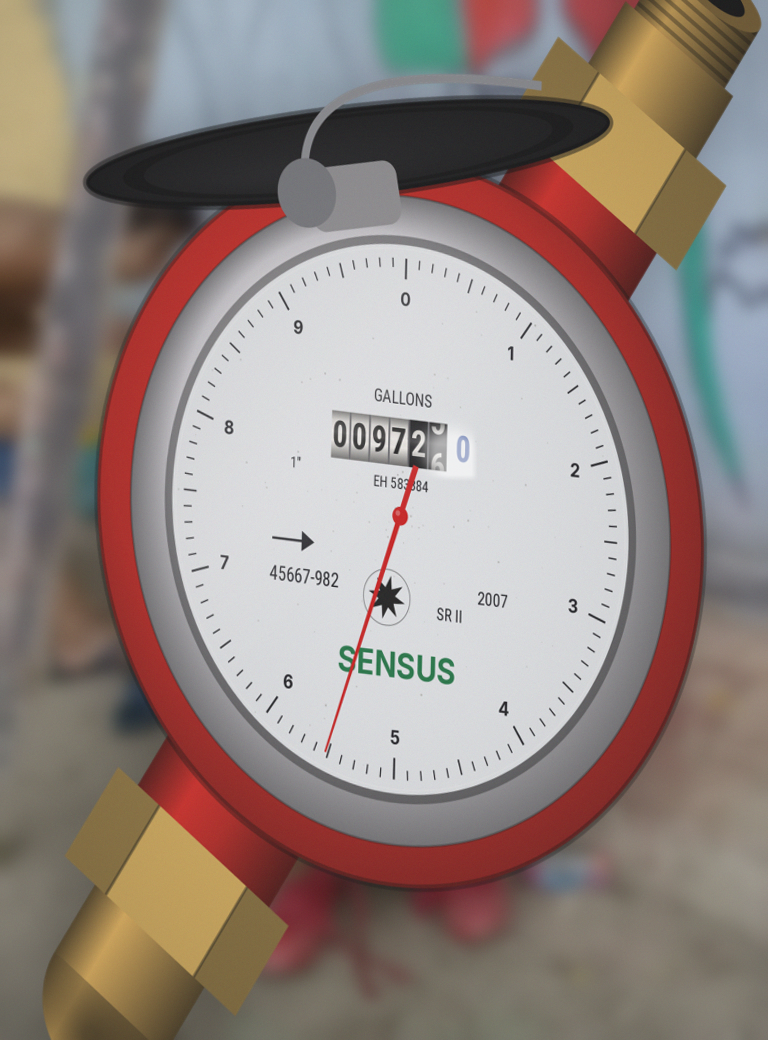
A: 97255.5 gal
